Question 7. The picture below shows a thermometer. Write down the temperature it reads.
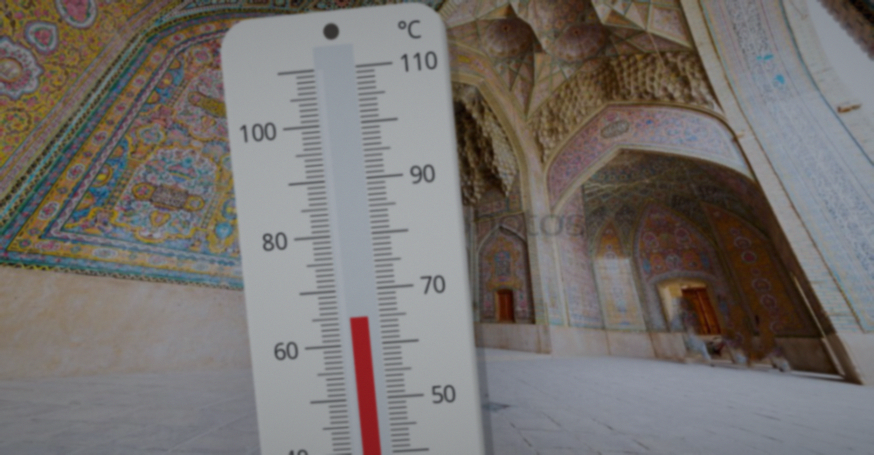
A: 65 °C
